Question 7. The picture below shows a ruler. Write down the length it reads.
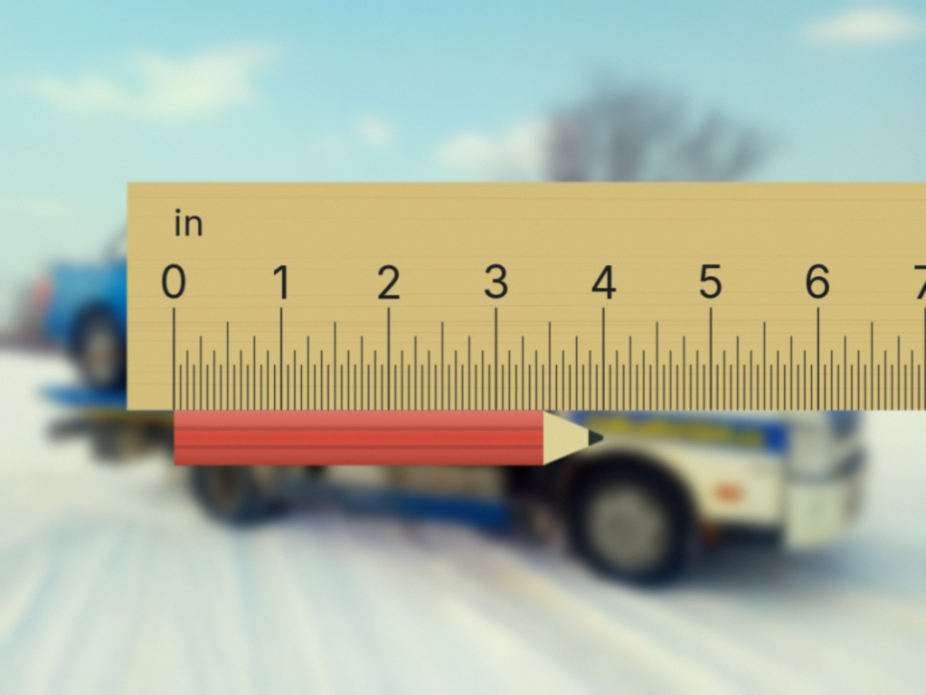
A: 4 in
